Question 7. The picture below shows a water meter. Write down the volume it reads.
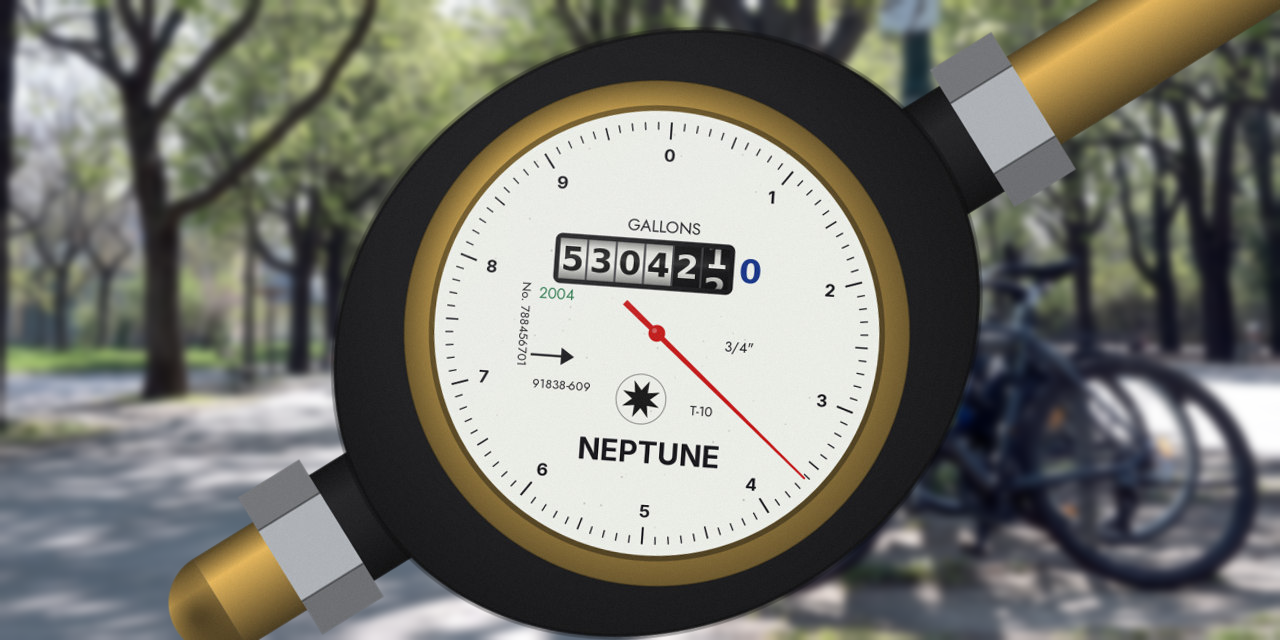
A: 5304213.6 gal
